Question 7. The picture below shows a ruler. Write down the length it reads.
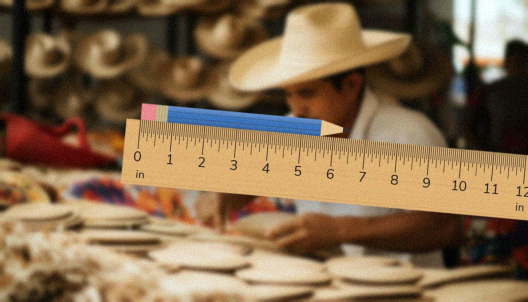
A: 6.5 in
